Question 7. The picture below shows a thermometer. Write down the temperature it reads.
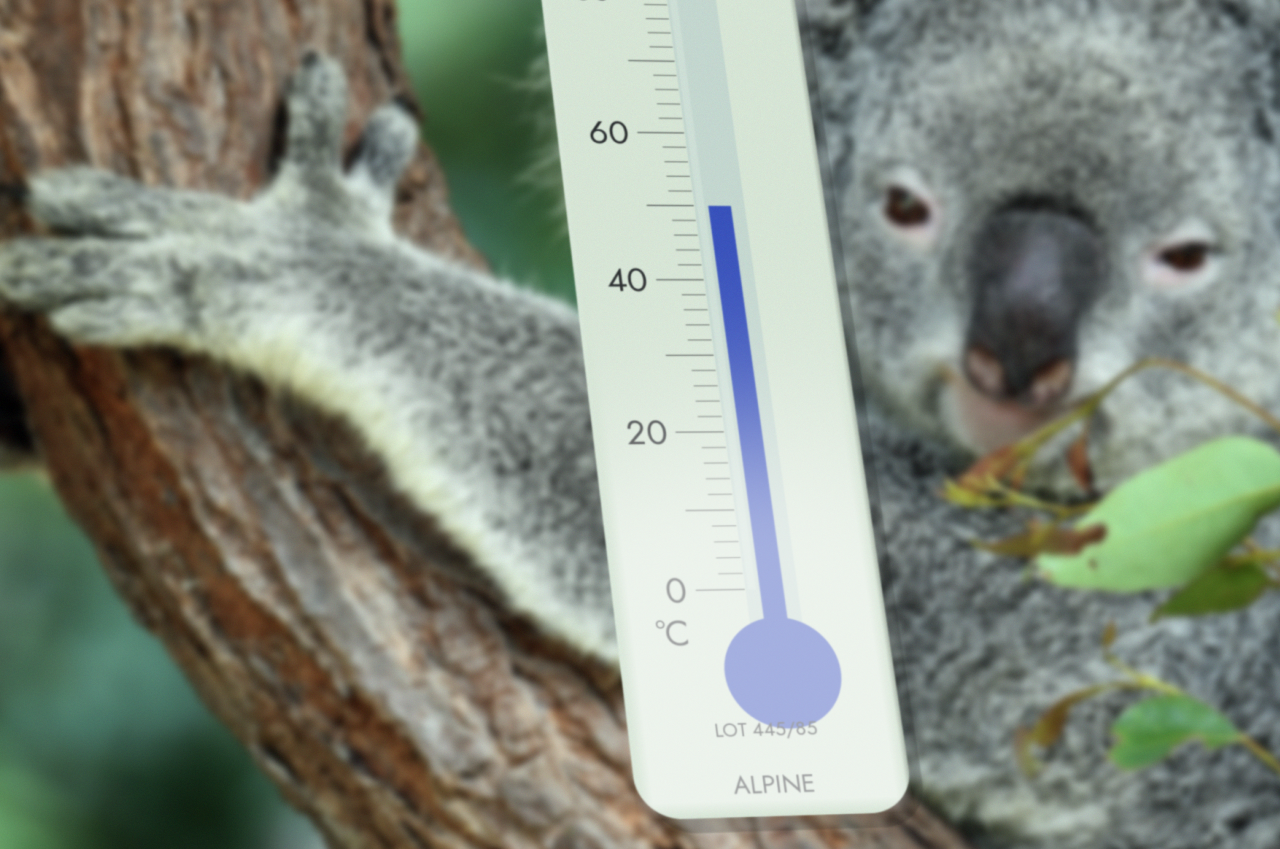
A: 50 °C
